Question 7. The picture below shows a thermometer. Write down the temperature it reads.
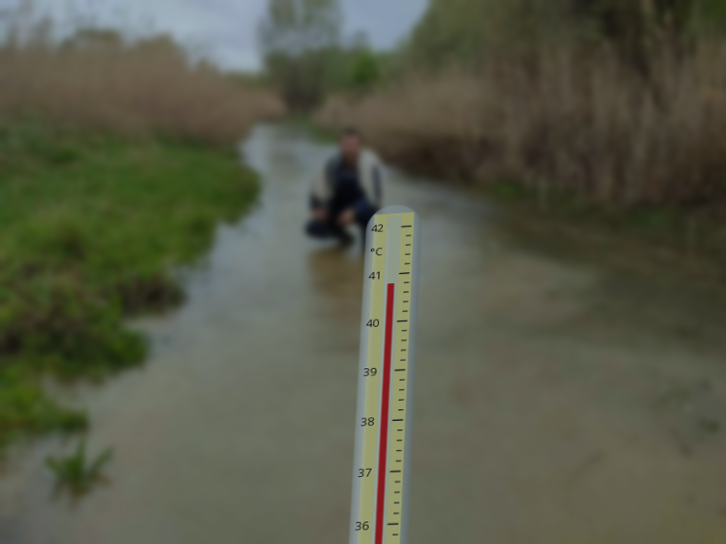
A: 40.8 °C
